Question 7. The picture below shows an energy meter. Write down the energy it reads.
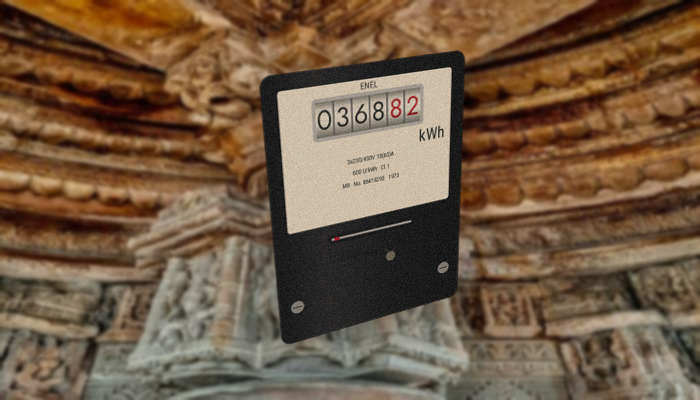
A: 368.82 kWh
